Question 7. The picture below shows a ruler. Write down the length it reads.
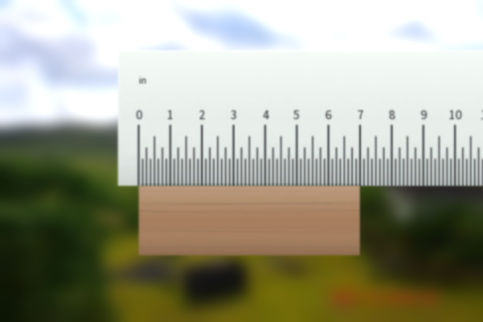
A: 7 in
